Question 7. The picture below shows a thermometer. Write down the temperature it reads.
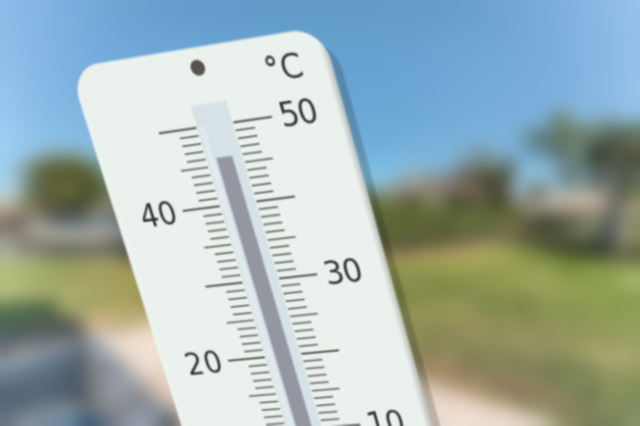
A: 46 °C
